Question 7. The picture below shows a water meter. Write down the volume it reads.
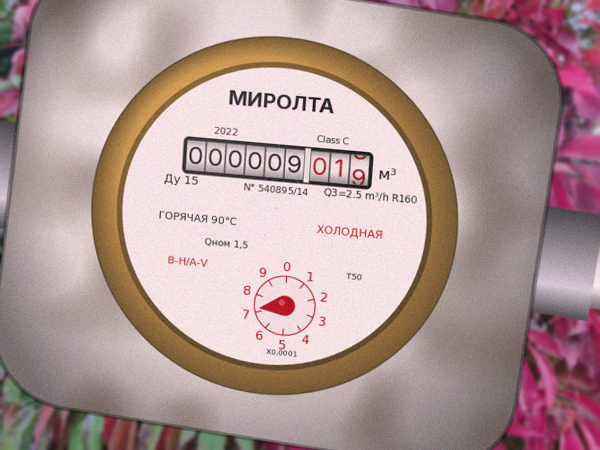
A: 9.0187 m³
